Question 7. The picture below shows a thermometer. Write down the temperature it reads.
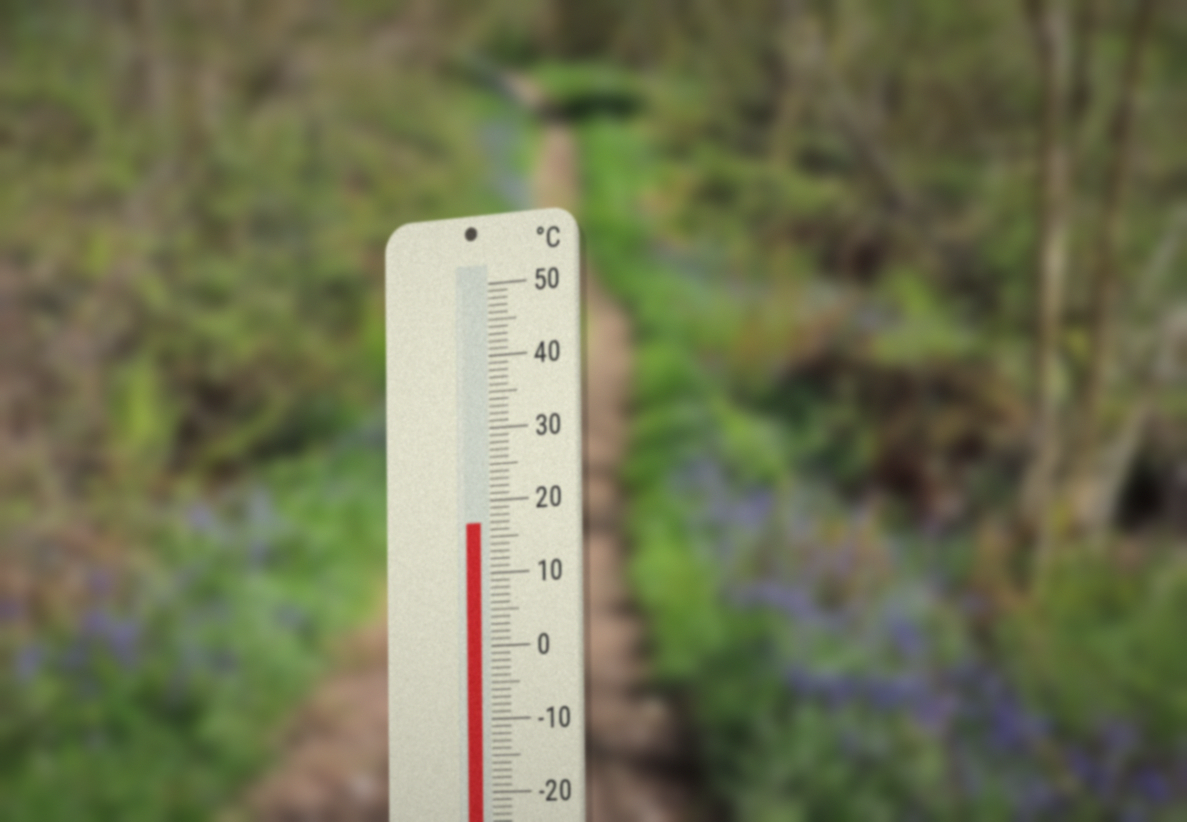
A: 17 °C
